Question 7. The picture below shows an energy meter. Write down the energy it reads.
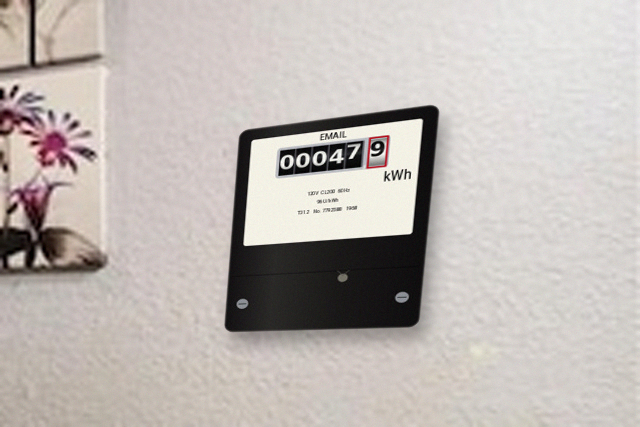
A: 47.9 kWh
